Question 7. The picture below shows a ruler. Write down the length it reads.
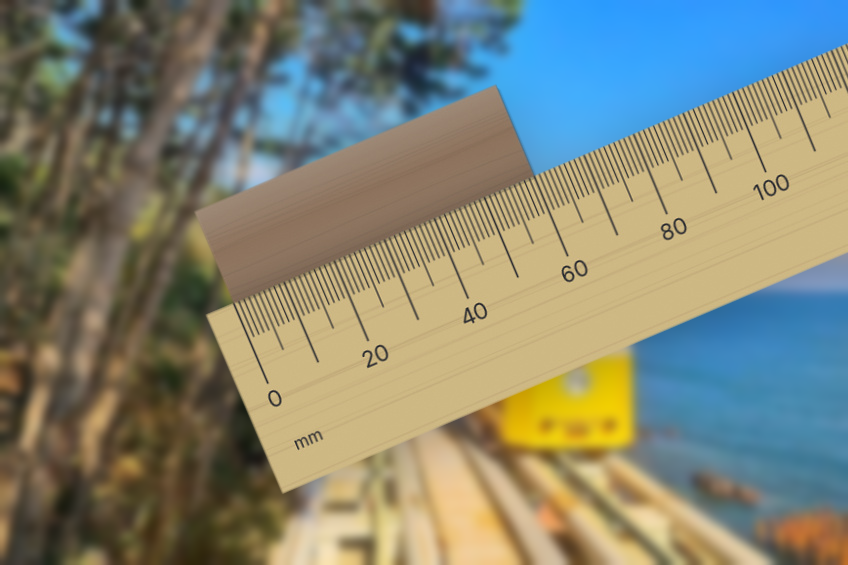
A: 60 mm
